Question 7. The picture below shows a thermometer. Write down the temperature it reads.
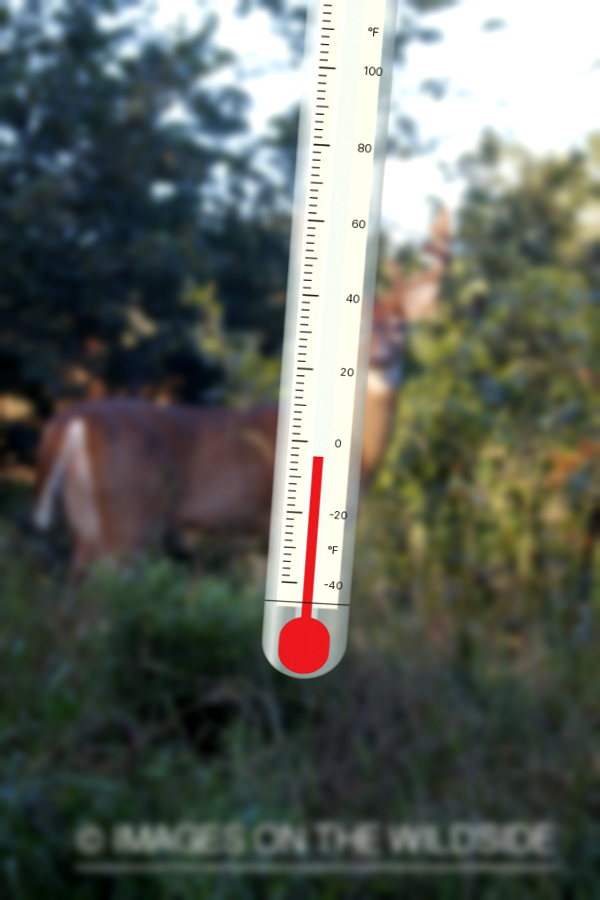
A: -4 °F
